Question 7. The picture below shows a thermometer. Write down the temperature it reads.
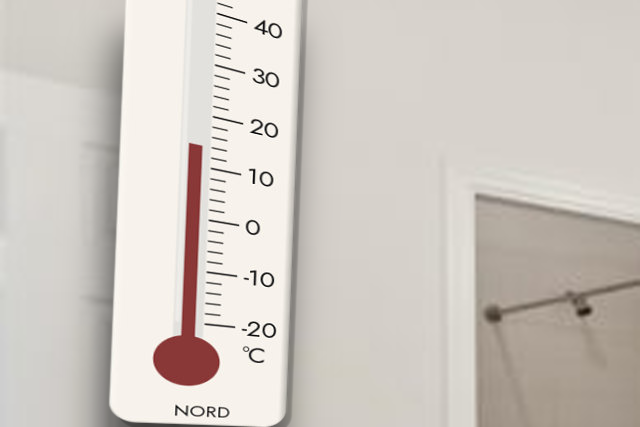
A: 14 °C
